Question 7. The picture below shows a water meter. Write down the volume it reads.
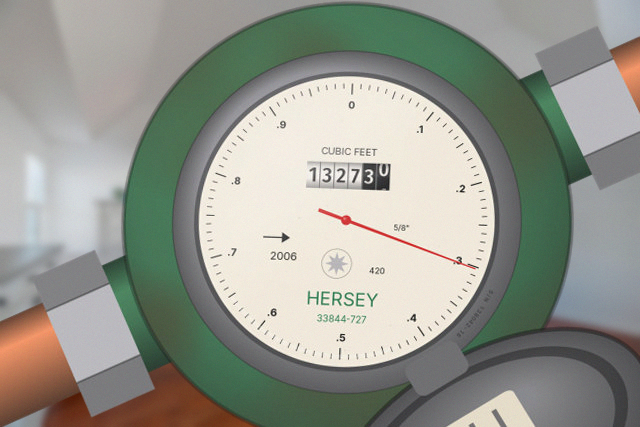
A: 132730.30 ft³
